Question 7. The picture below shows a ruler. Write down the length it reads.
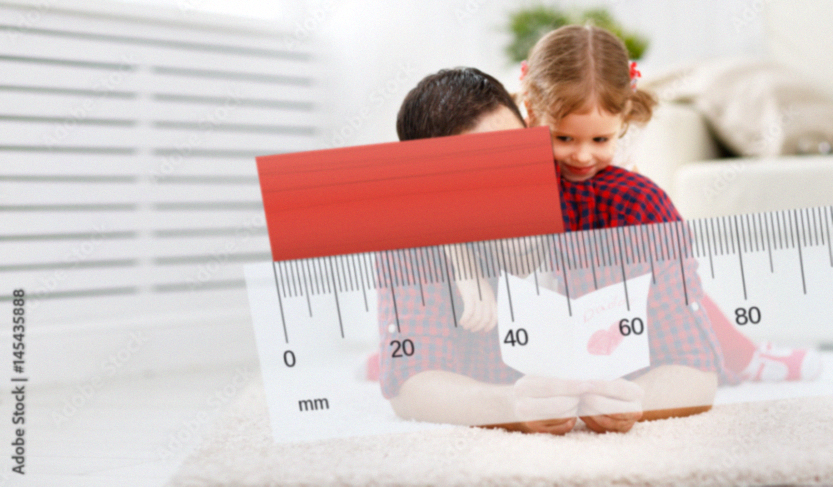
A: 51 mm
